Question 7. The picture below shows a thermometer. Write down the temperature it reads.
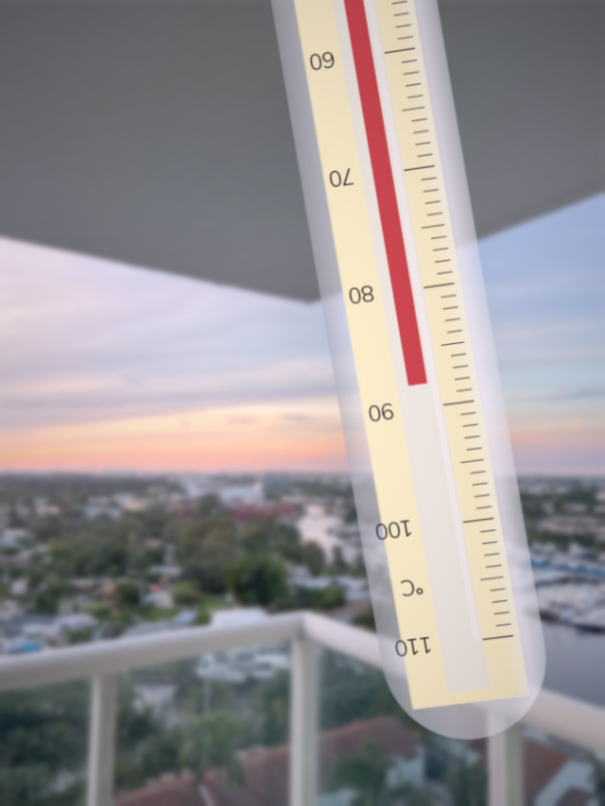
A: 88 °C
